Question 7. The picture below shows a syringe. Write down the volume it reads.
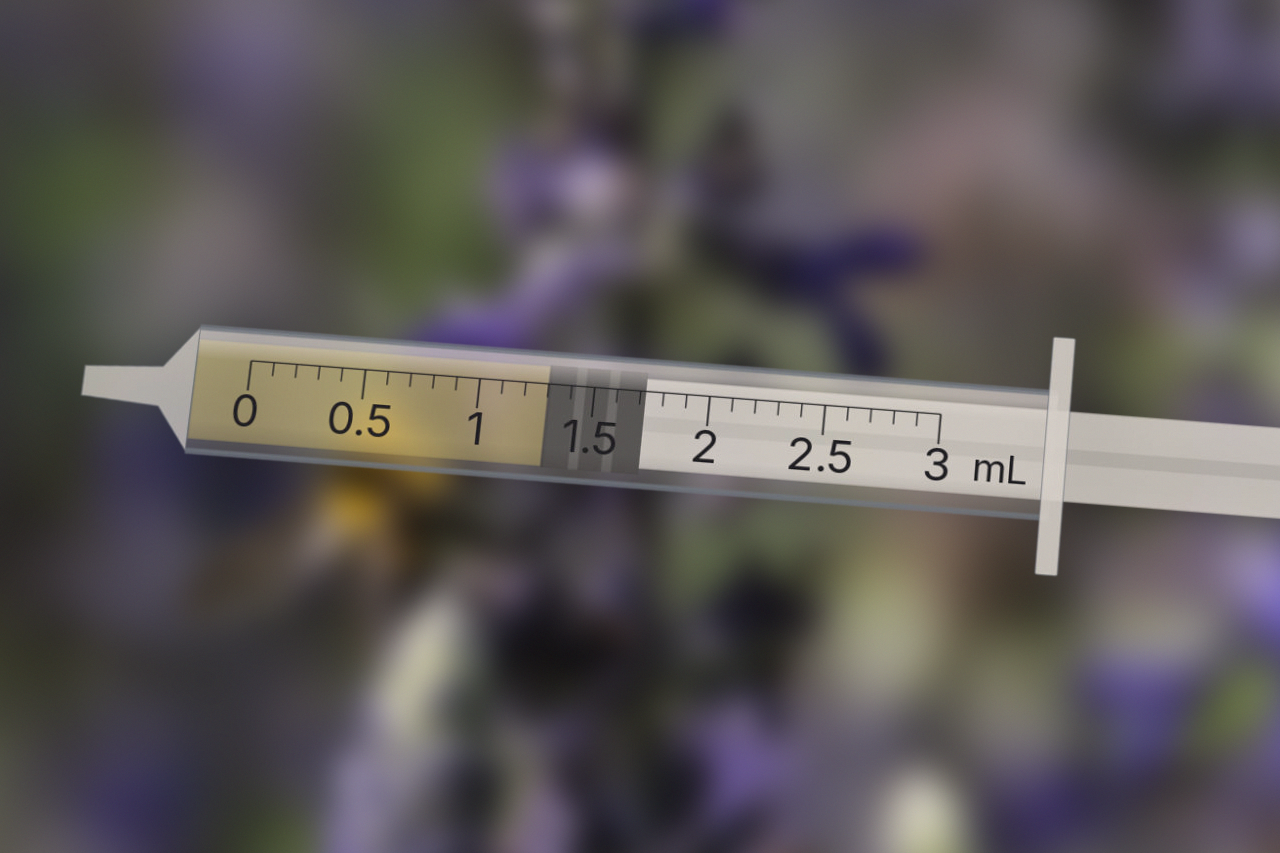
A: 1.3 mL
